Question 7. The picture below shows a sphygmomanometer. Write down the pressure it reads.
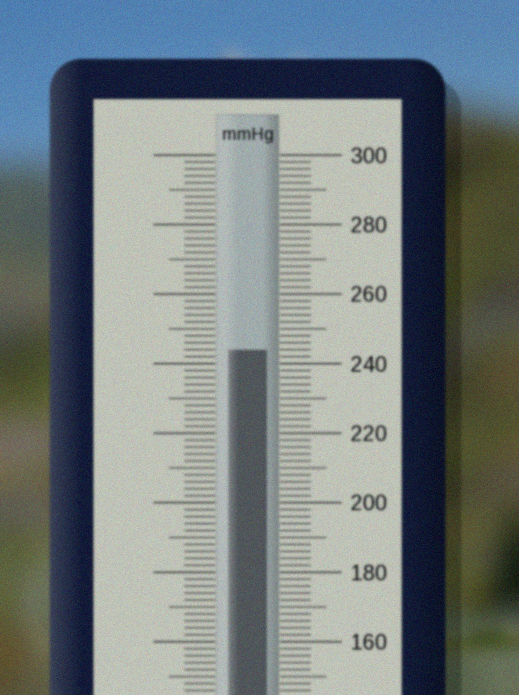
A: 244 mmHg
